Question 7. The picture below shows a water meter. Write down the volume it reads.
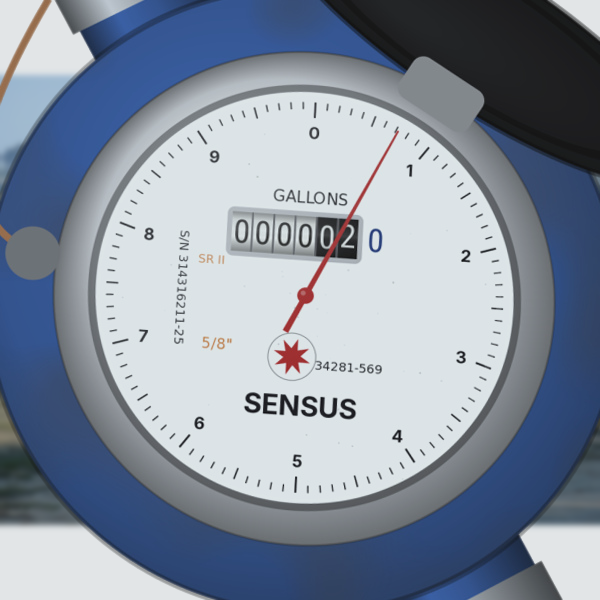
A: 20.7 gal
